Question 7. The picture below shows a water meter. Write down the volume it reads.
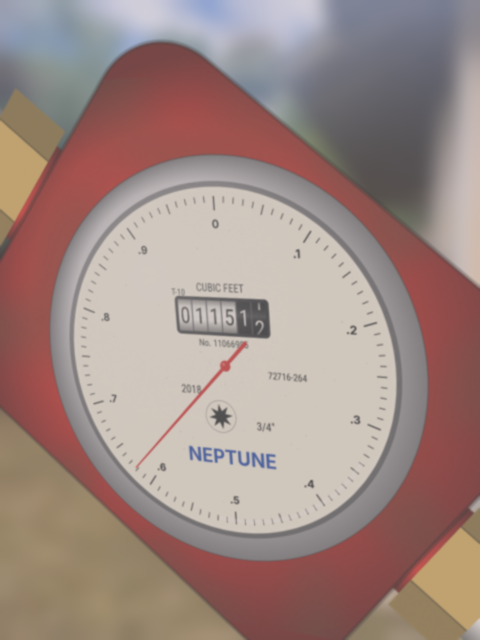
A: 11511.62 ft³
